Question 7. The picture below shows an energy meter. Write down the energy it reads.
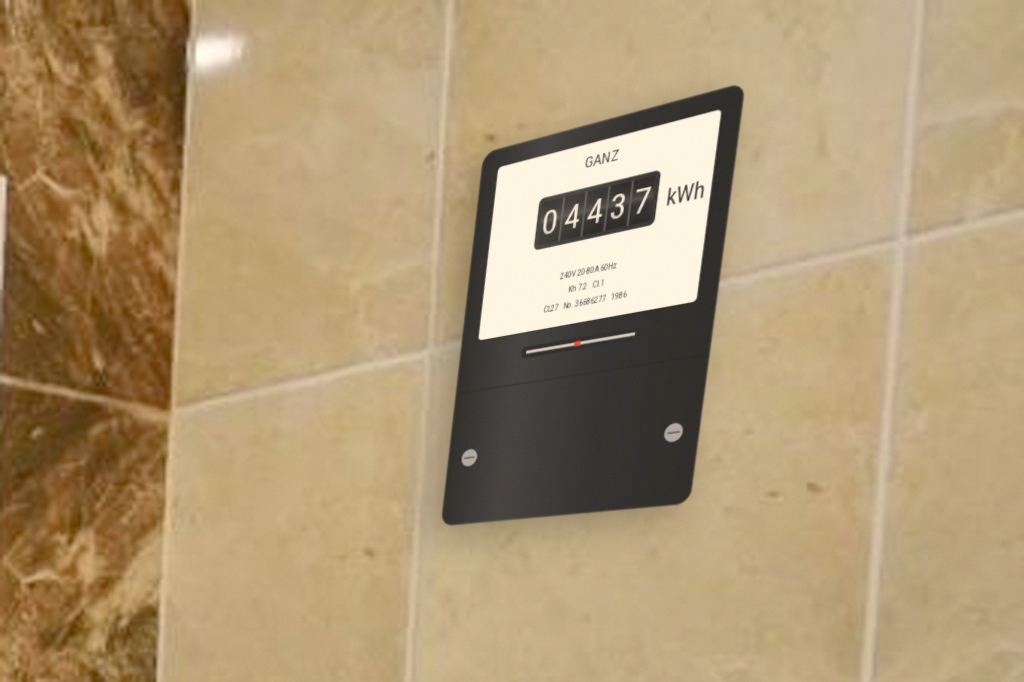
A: 4437 kWh
